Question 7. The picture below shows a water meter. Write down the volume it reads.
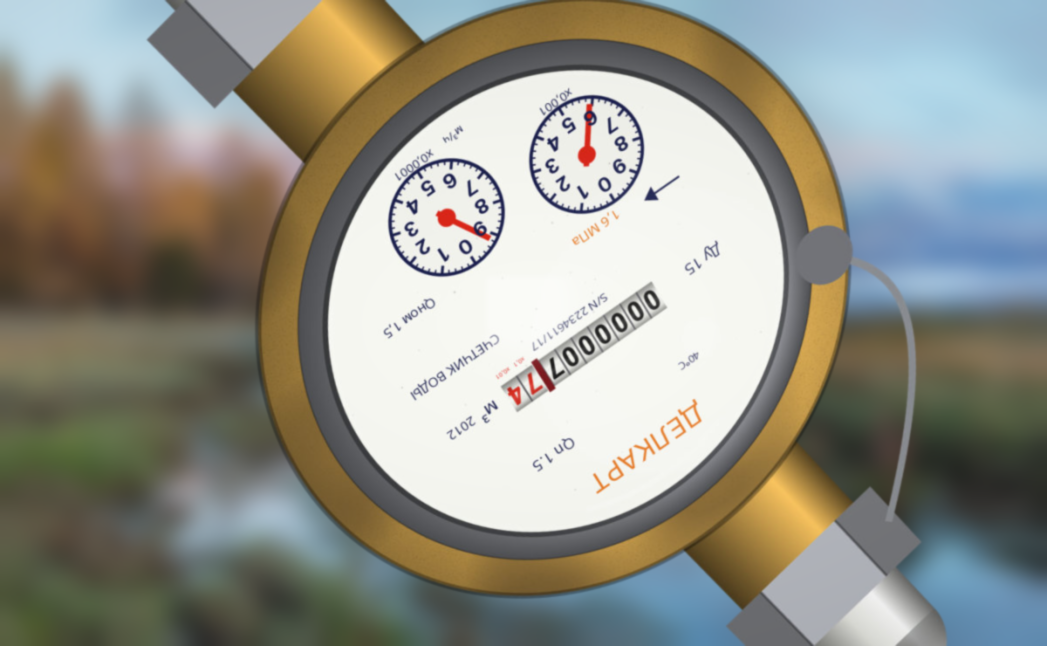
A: 7.7459 m³
